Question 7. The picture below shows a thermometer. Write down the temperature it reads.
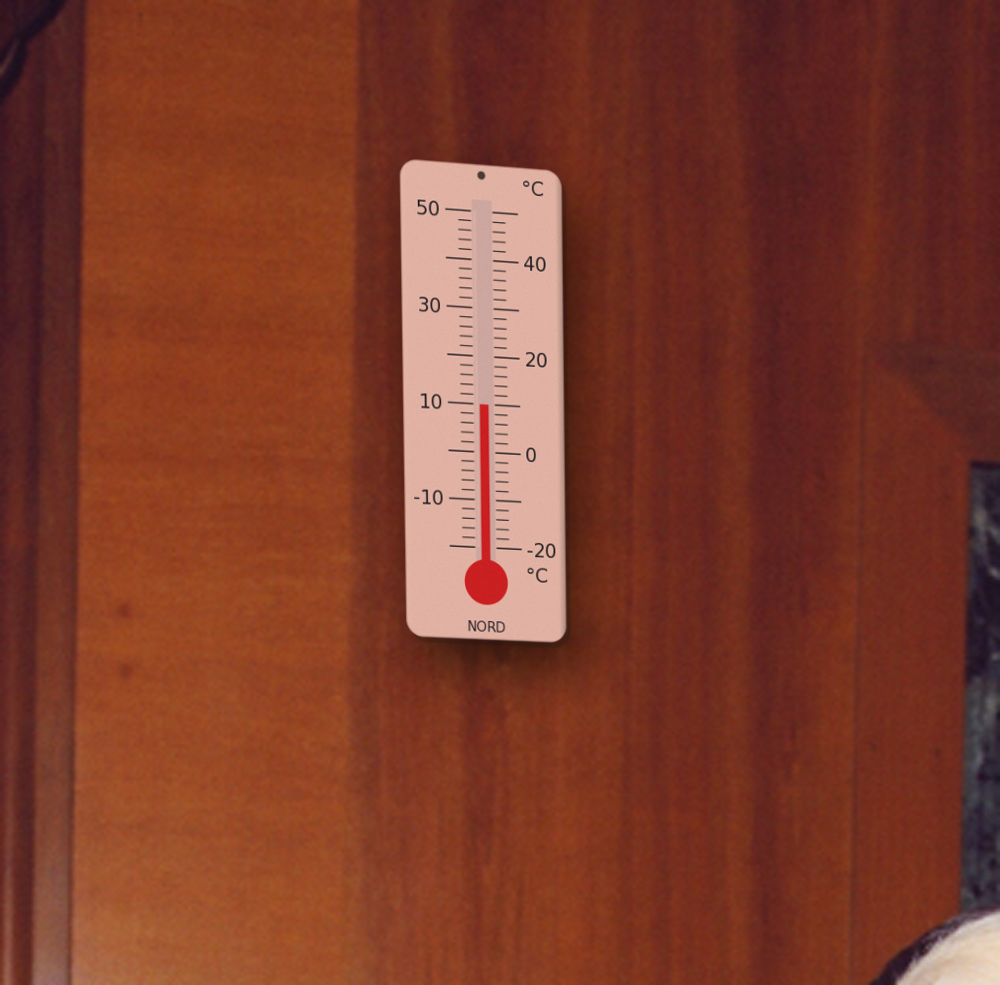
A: 10 °C
